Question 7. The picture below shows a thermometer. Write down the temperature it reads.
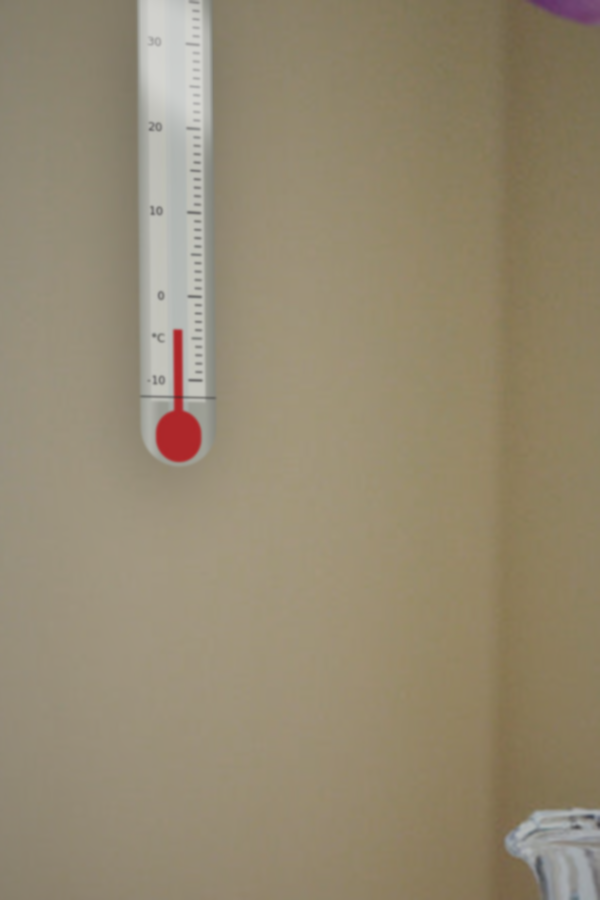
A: -4 °C
